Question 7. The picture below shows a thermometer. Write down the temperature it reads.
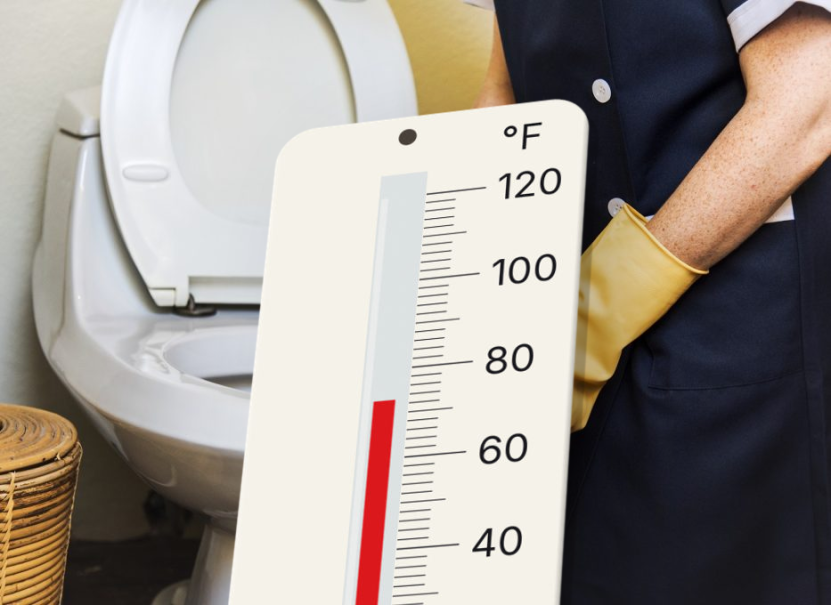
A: 73 °F
